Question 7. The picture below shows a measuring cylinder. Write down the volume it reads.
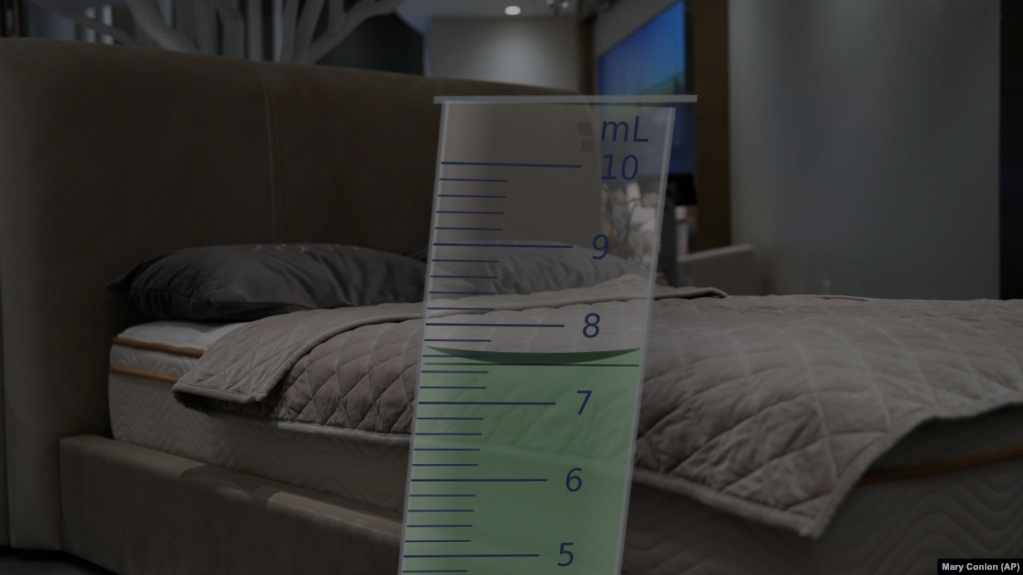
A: 7.5 mL
